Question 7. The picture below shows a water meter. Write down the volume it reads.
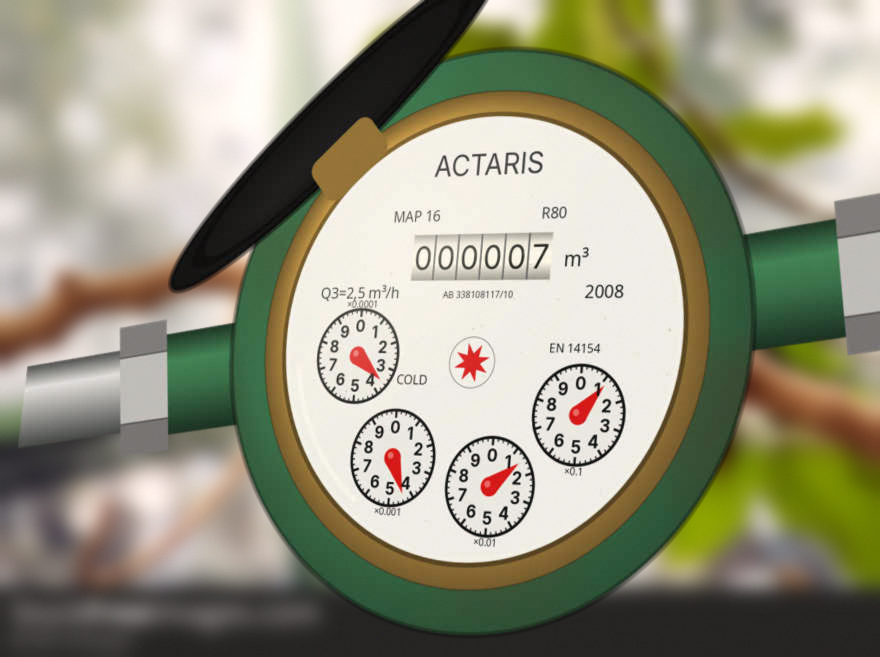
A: 7.1143 m³
